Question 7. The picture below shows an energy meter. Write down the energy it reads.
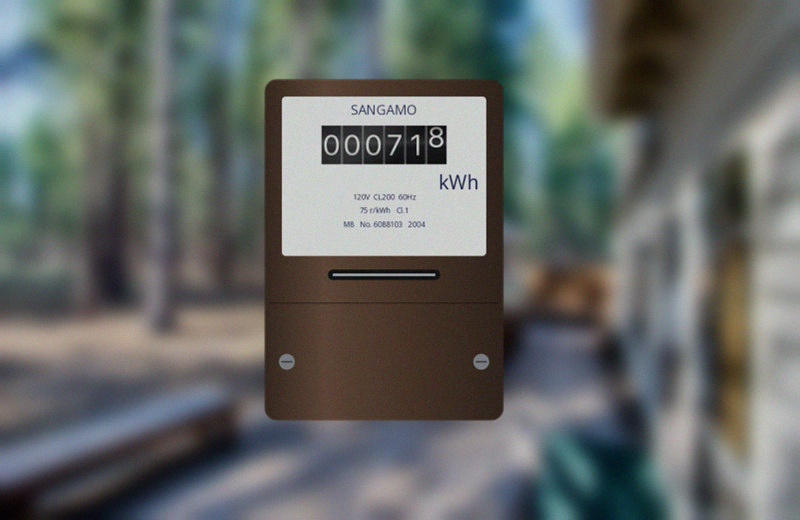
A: 718 kWh
